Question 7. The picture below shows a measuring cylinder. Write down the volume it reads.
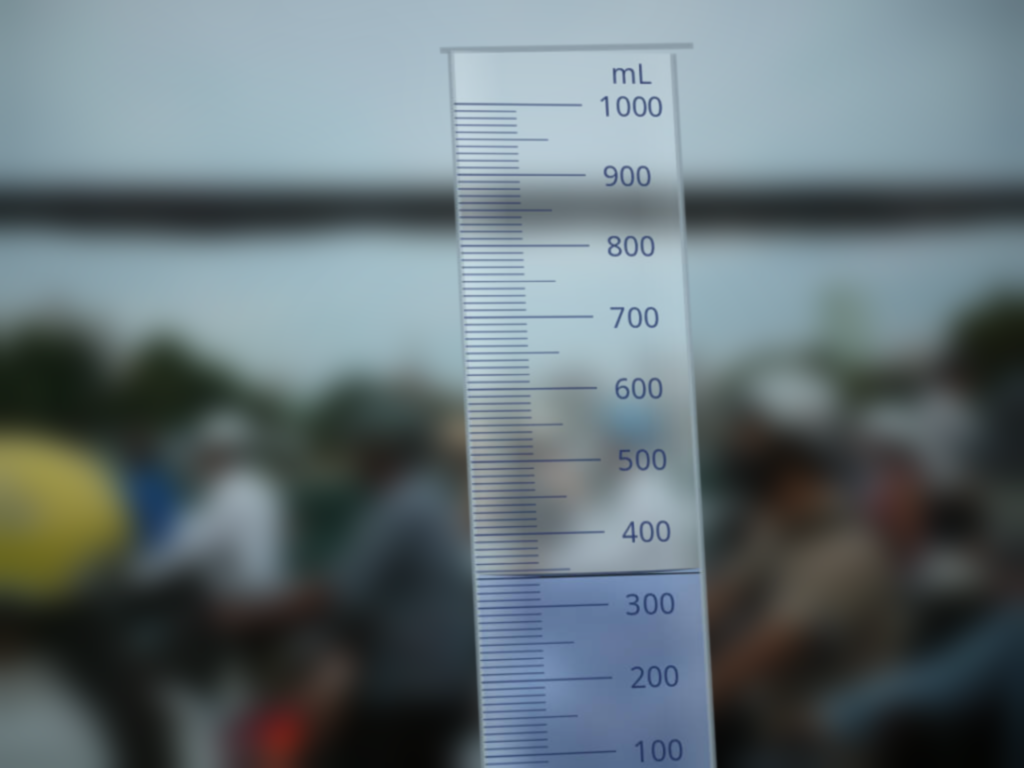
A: 340 mL
